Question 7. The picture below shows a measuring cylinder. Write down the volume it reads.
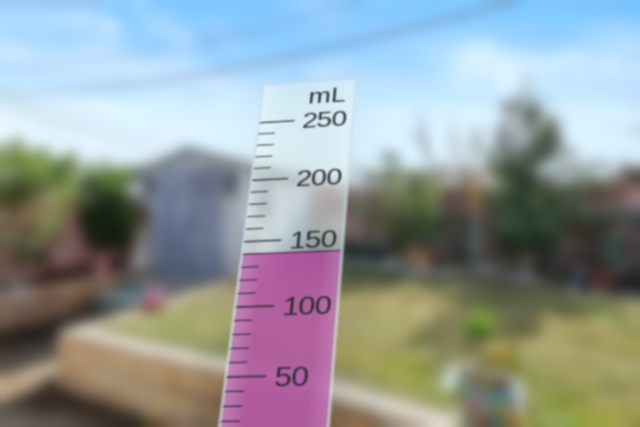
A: 140 mL
